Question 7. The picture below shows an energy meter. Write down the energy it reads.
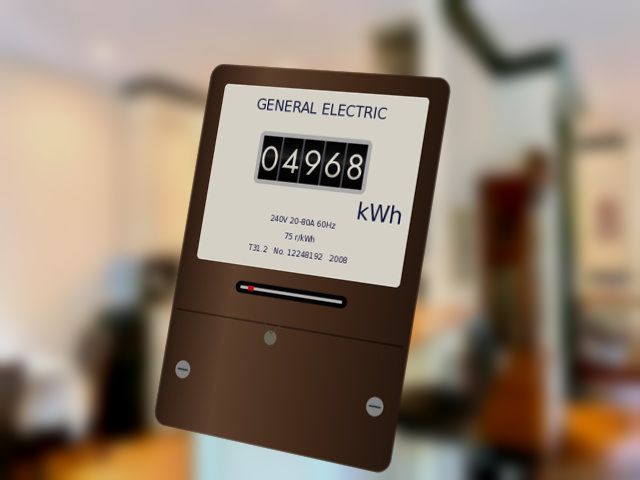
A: 4968 kWh
